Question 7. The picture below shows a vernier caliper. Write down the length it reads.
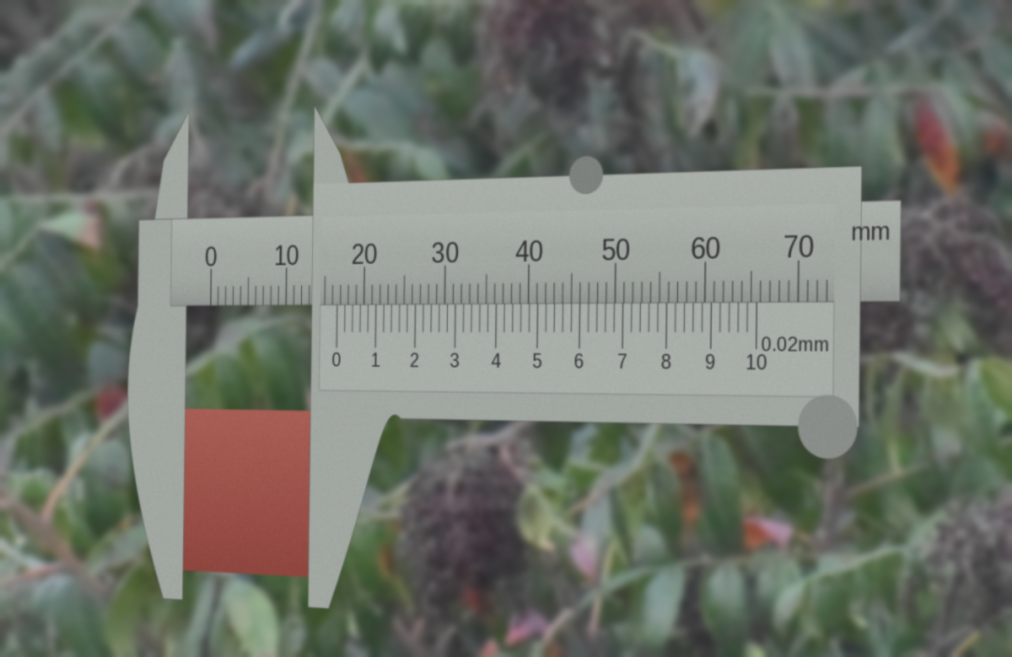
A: 16.6 mm
